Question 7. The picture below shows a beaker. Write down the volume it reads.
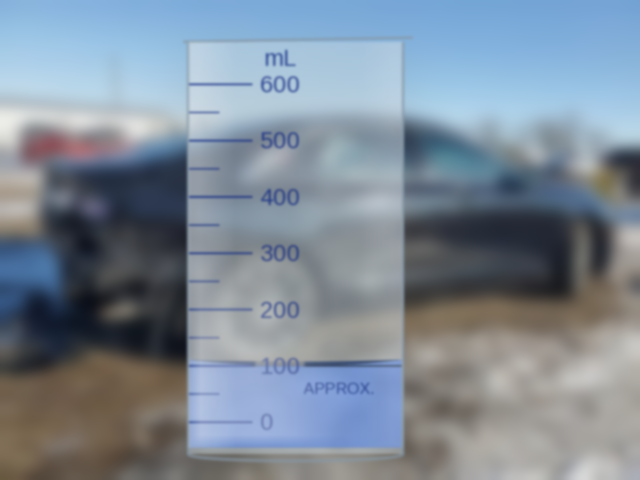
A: 100 mL
